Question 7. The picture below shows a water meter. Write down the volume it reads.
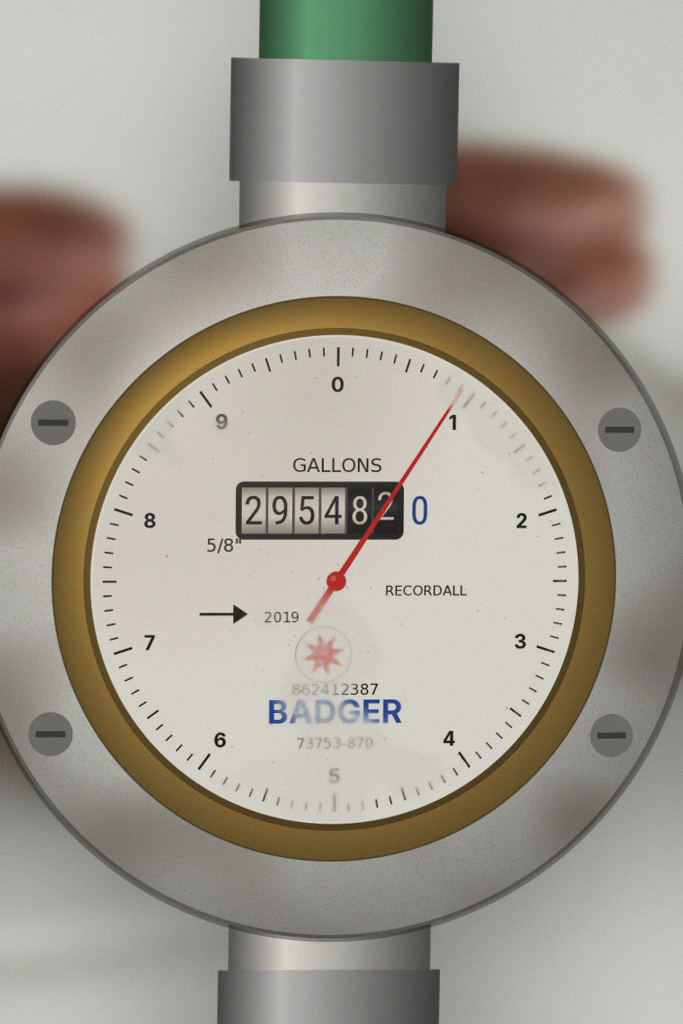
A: 2954820.9 gal
